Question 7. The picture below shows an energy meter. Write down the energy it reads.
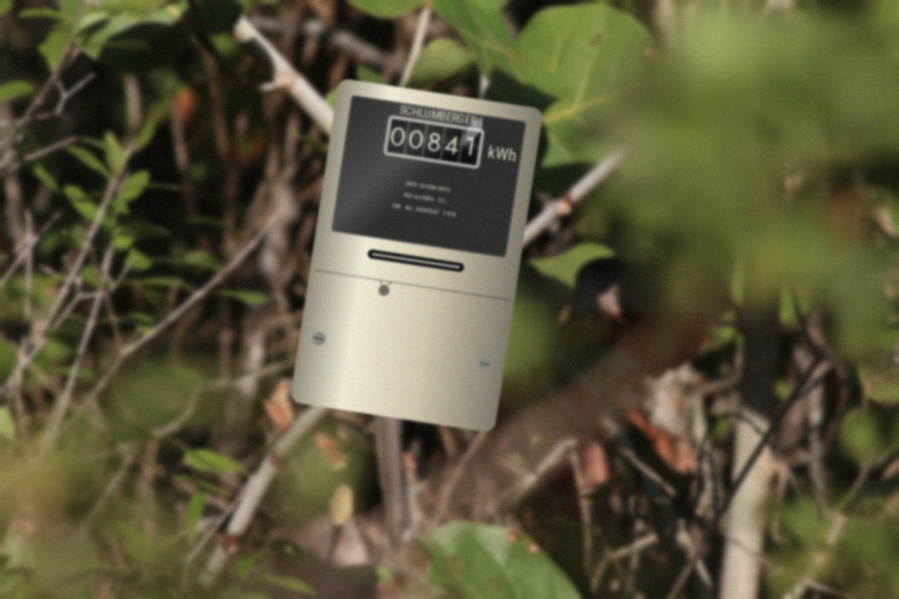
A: 841 kWh
